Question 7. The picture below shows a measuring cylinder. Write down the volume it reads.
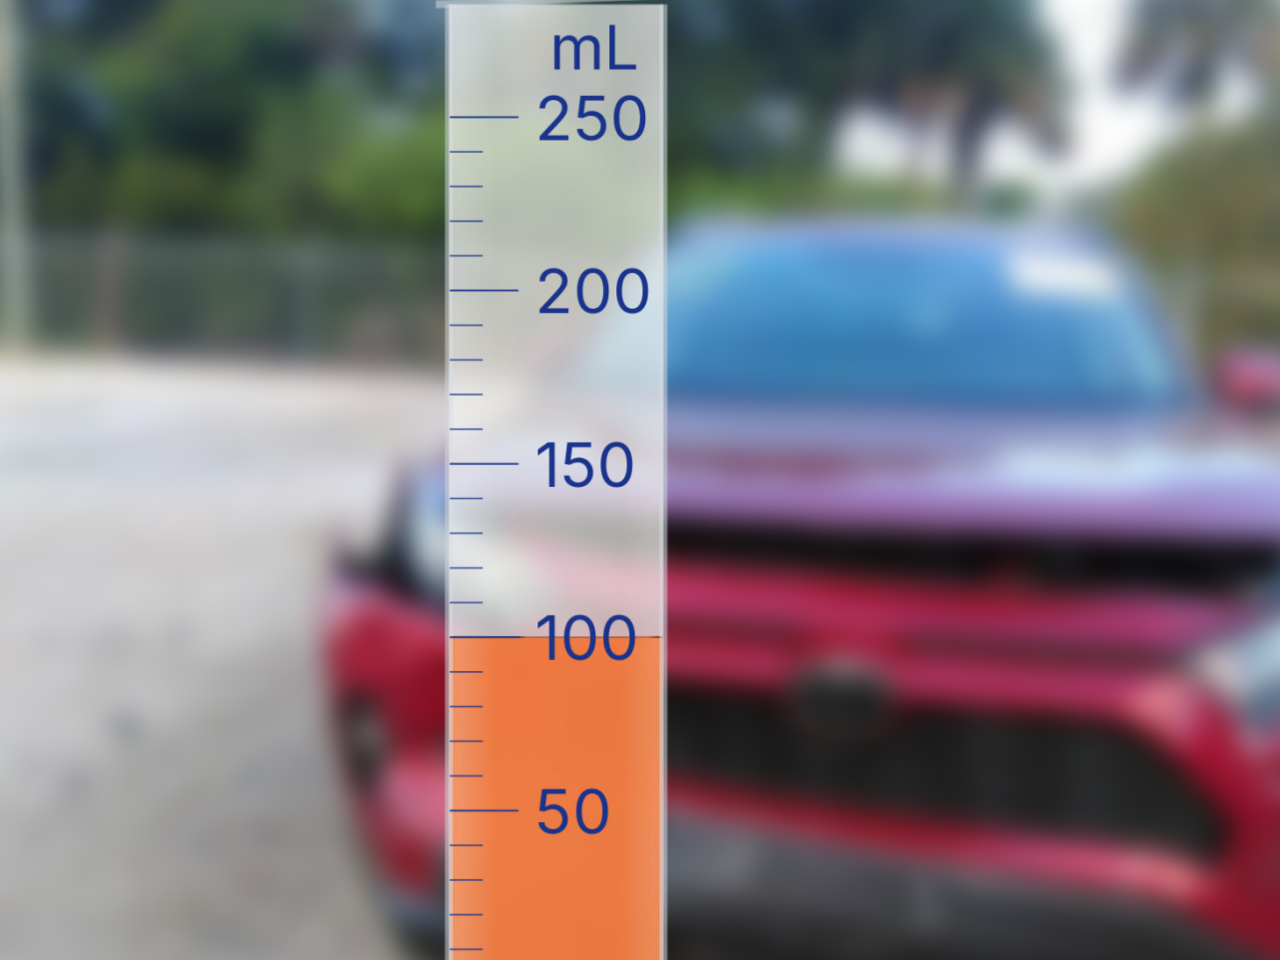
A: 100 mL
